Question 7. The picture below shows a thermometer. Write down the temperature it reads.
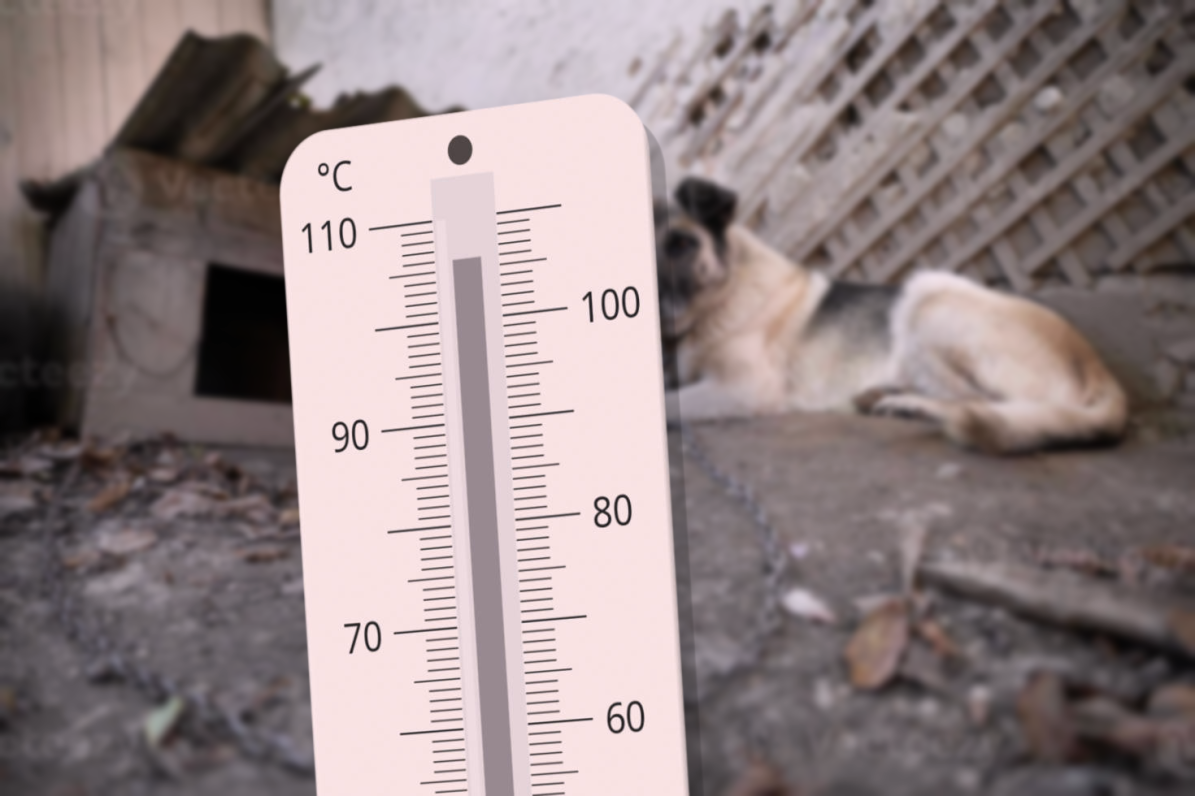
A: 106 °C
